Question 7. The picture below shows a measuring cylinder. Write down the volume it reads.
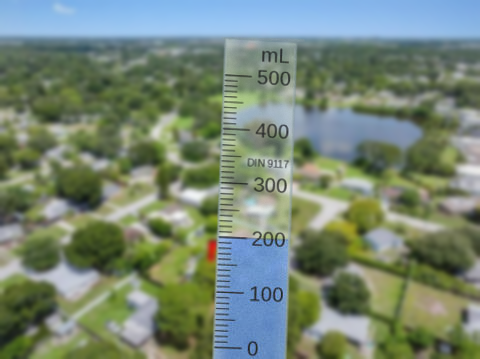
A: 200 mL
